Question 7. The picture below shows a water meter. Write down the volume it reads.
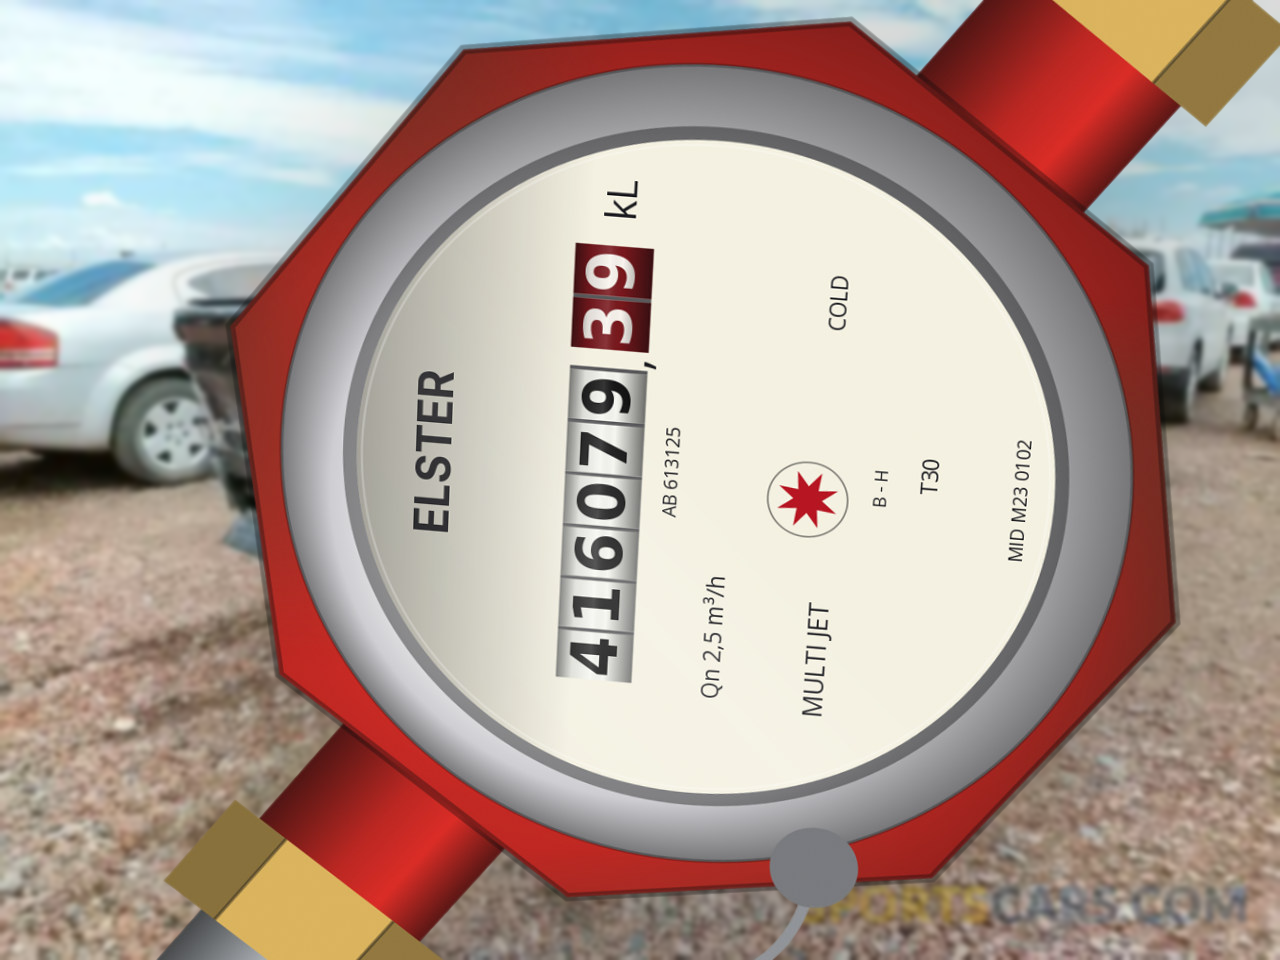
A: 416079.39 kL
